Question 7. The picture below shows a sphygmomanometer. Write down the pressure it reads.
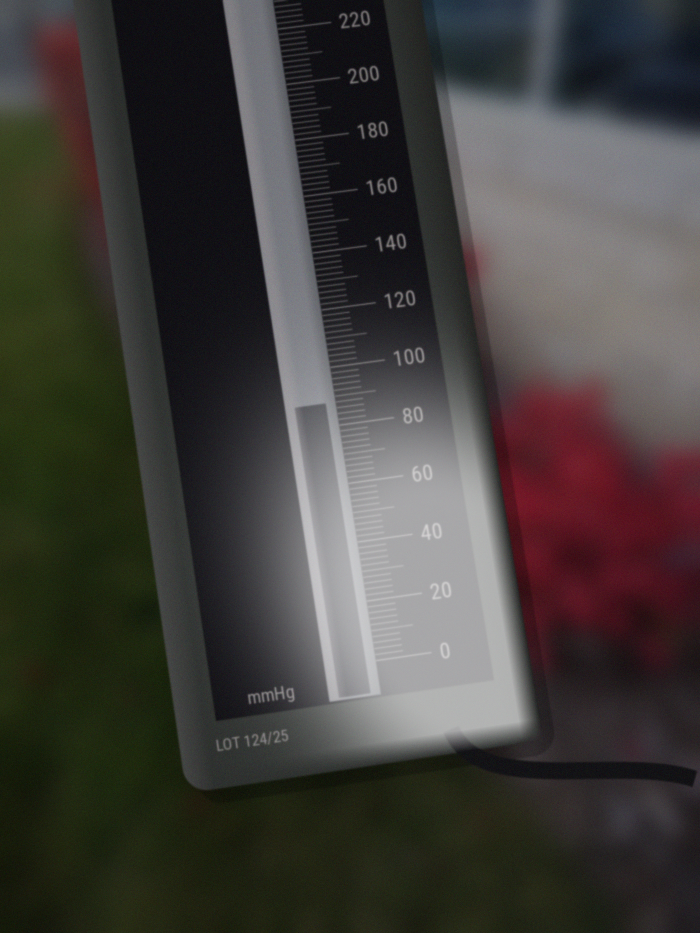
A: 88 mmHg
